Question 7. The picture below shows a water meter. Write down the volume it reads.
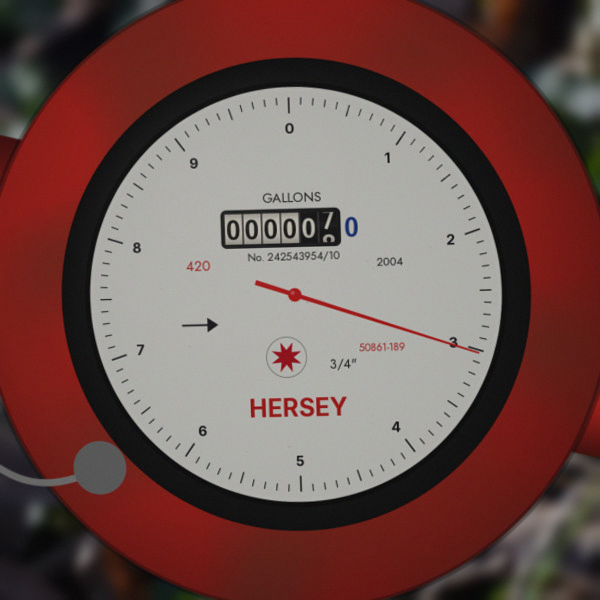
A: 73.0 gal
